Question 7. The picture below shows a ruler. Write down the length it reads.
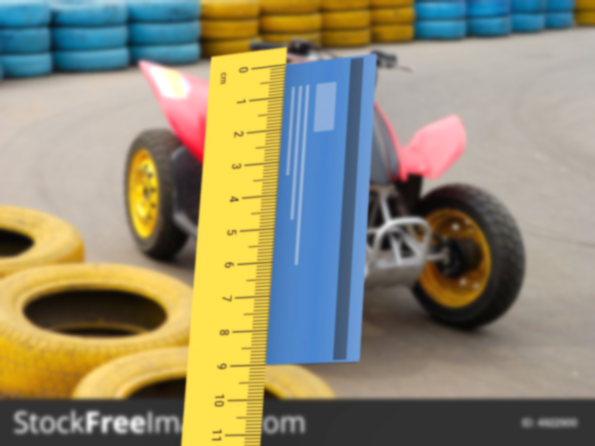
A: 9 cm
